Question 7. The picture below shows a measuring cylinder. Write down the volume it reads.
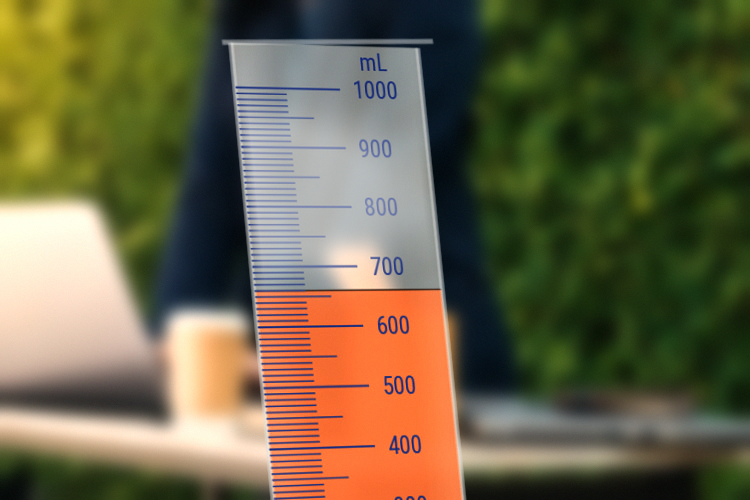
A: 660 mL
